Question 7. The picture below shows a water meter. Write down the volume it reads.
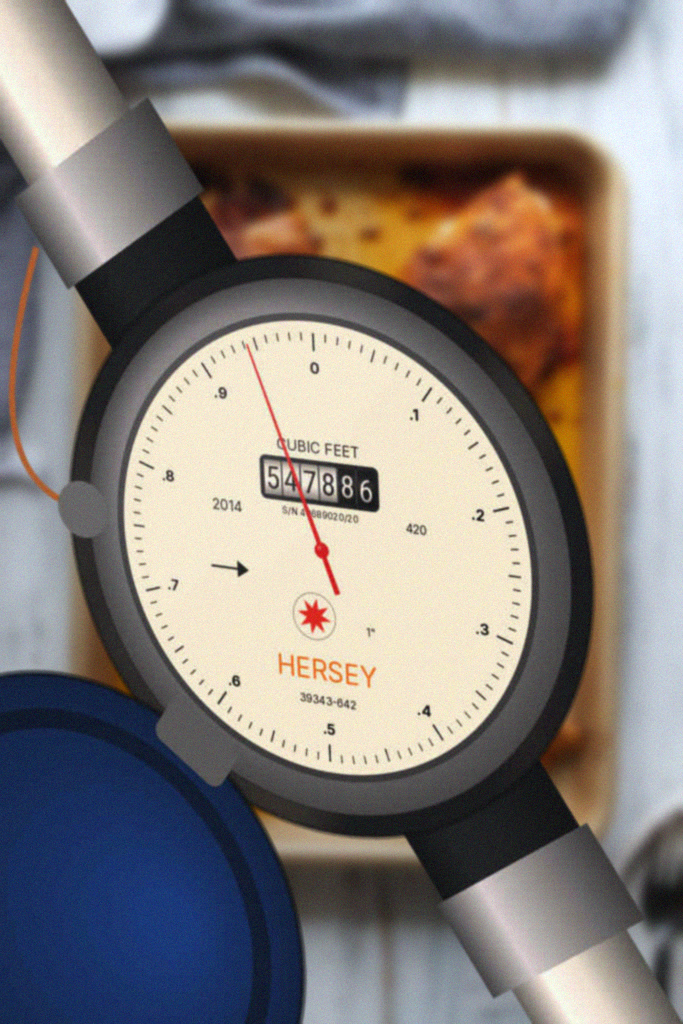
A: 547885.94 ft³
